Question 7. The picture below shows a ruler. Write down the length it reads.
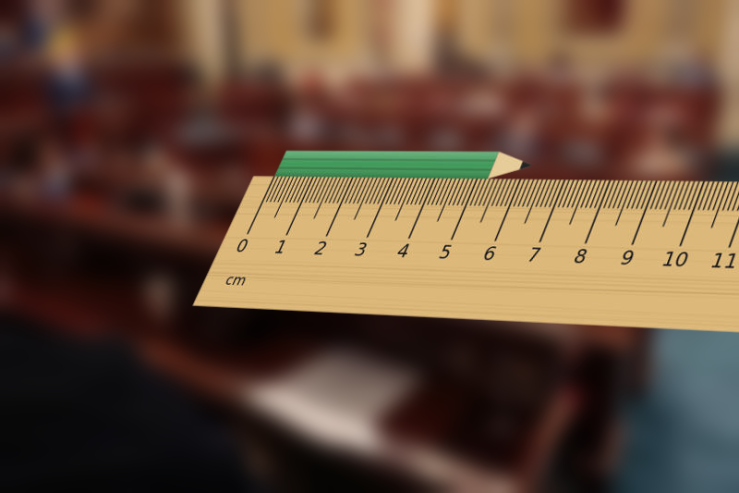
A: 6.1 cm
